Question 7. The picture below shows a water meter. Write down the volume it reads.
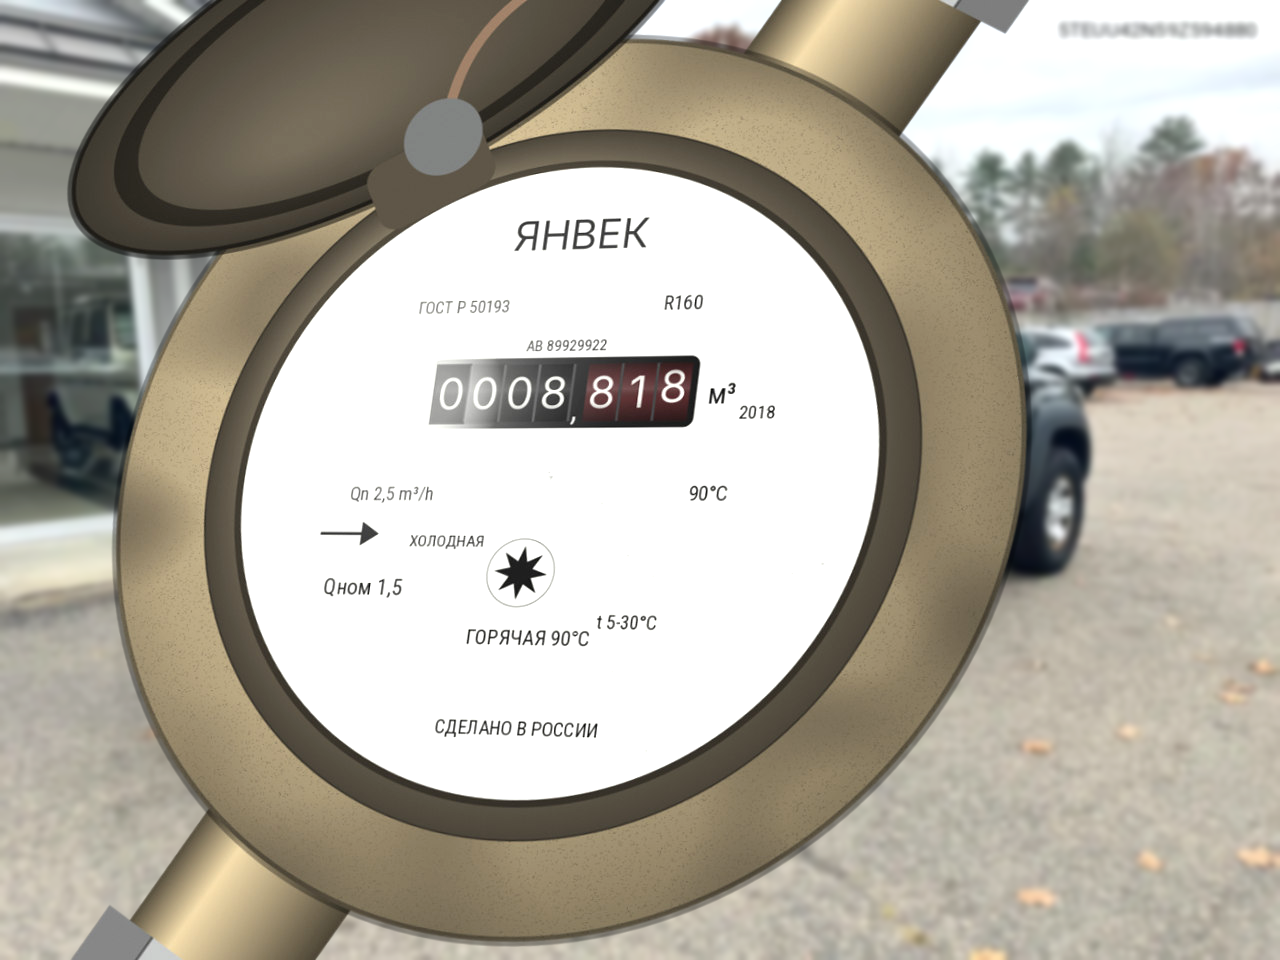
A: 8.818 m³
